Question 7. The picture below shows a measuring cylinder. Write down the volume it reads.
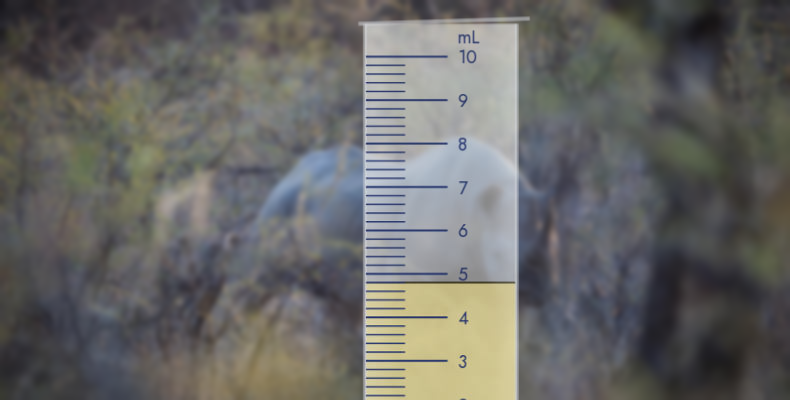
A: 4.8 mL
